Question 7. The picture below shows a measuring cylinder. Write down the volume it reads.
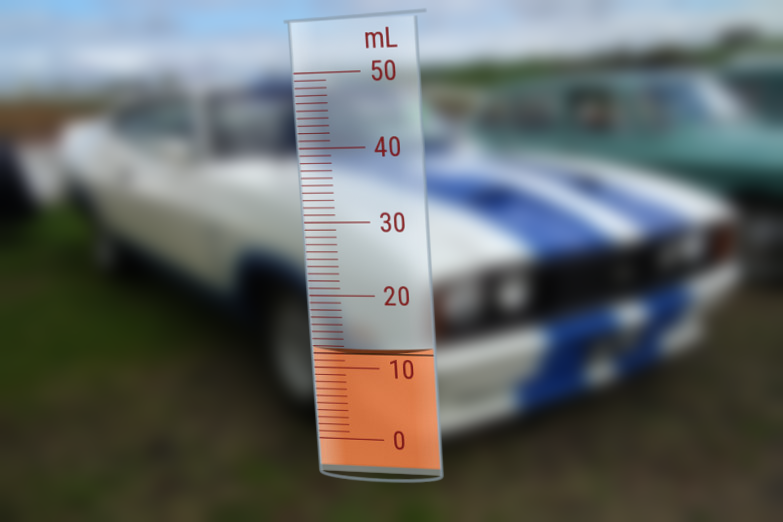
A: 12 mL
